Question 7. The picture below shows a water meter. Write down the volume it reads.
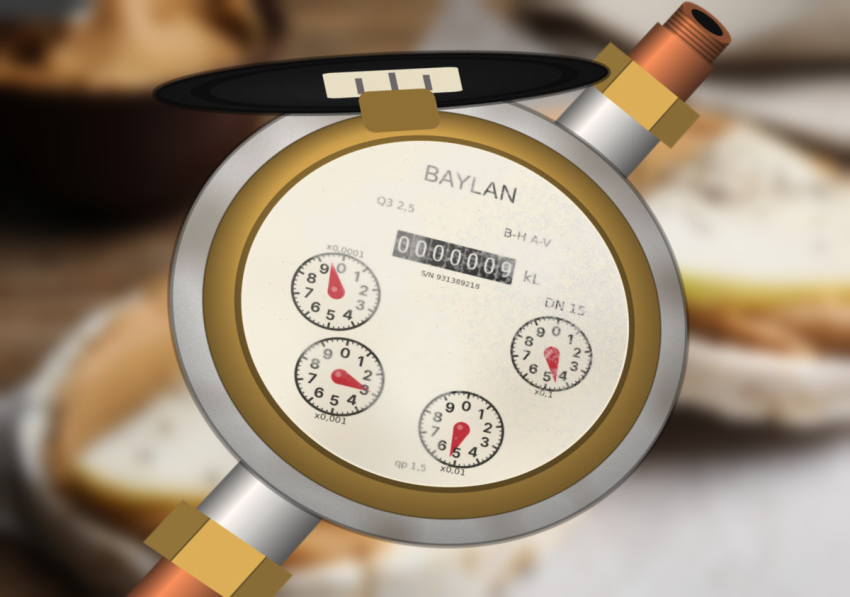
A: 9.4529 kL
